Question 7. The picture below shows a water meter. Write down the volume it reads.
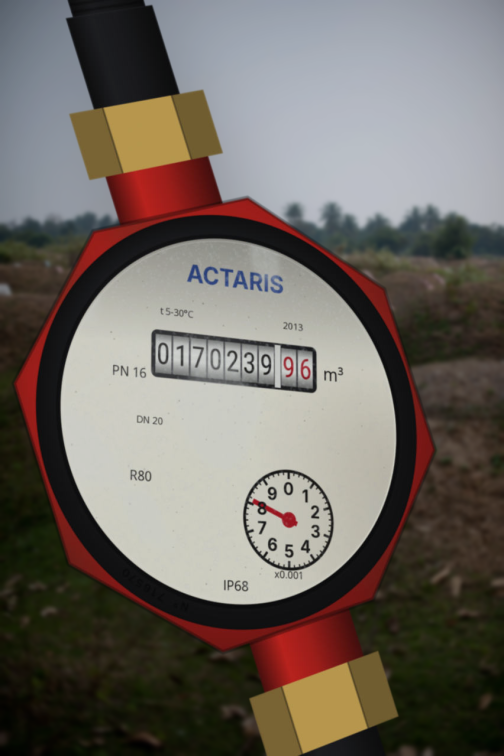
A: 170239.968 m³
